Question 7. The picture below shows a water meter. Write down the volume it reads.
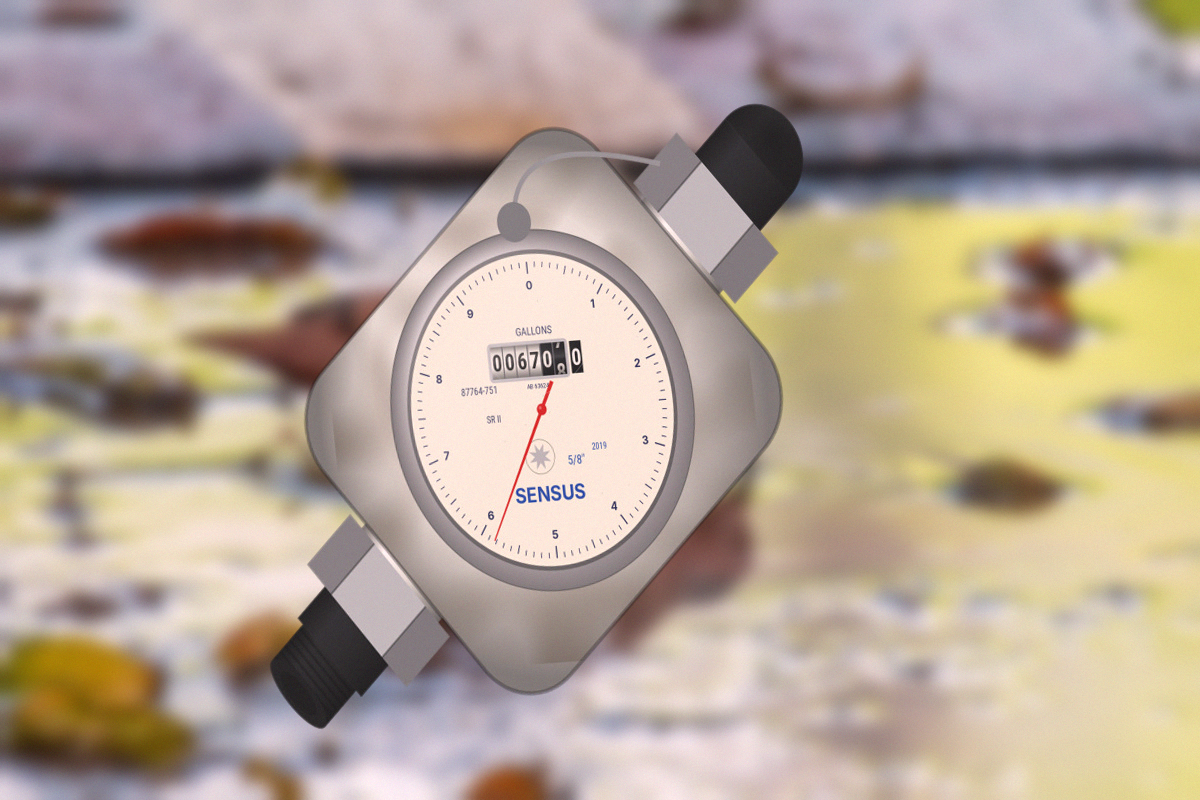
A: 67075.8 gal
